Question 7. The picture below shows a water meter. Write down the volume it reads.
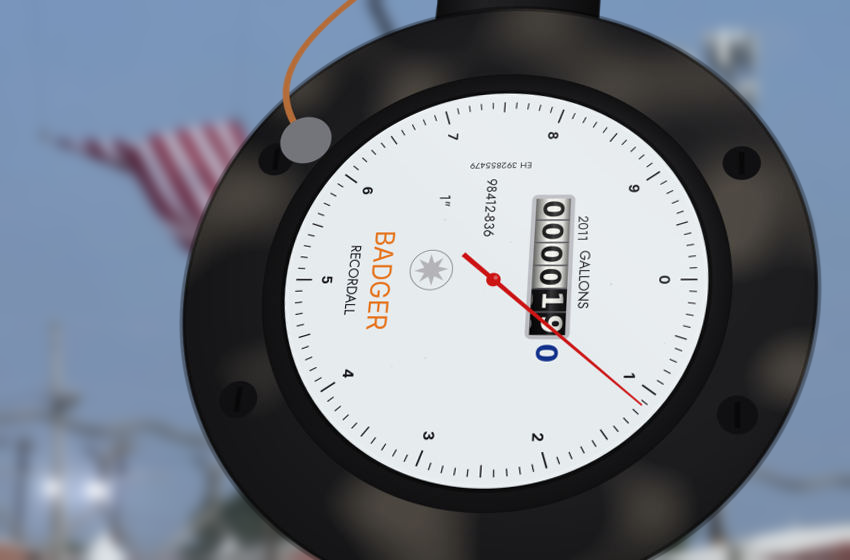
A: 191.1 gal
